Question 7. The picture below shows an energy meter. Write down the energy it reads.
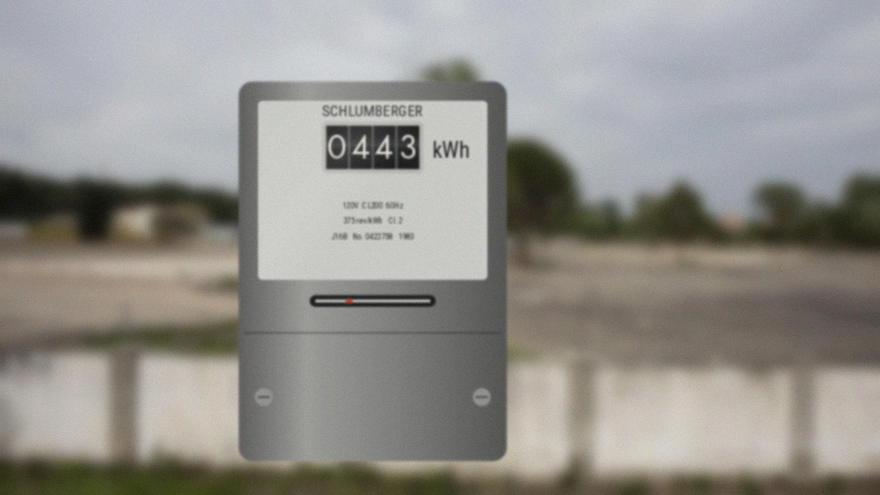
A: 443 kWh
